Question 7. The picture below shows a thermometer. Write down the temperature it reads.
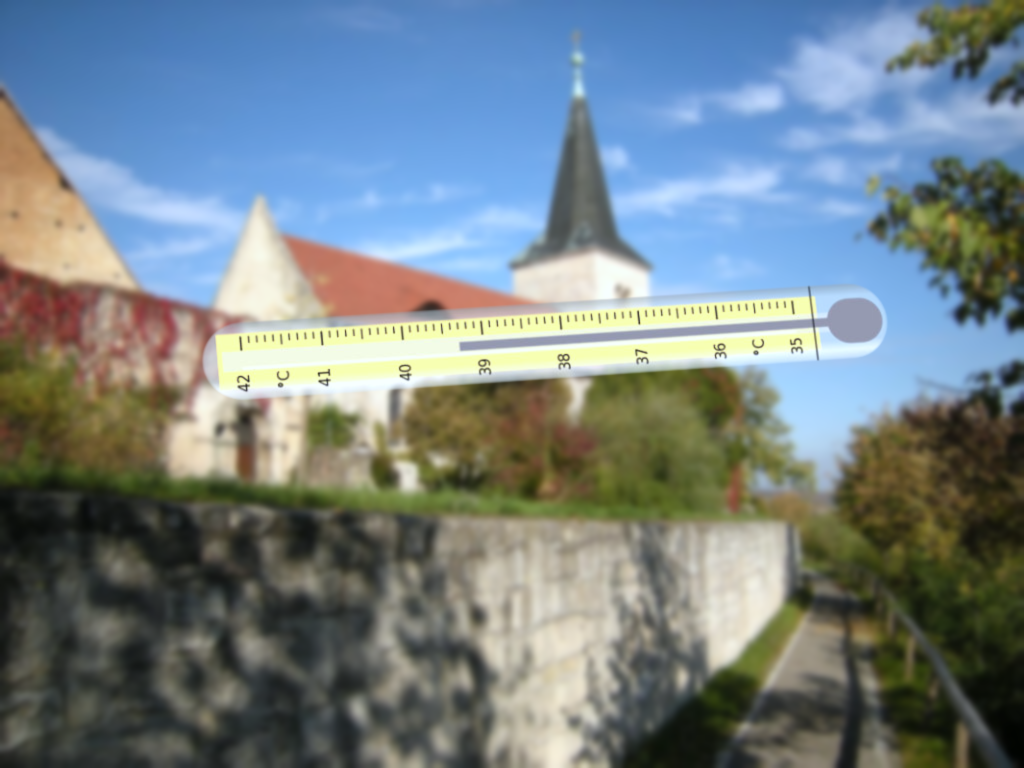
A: 39.3 °C
